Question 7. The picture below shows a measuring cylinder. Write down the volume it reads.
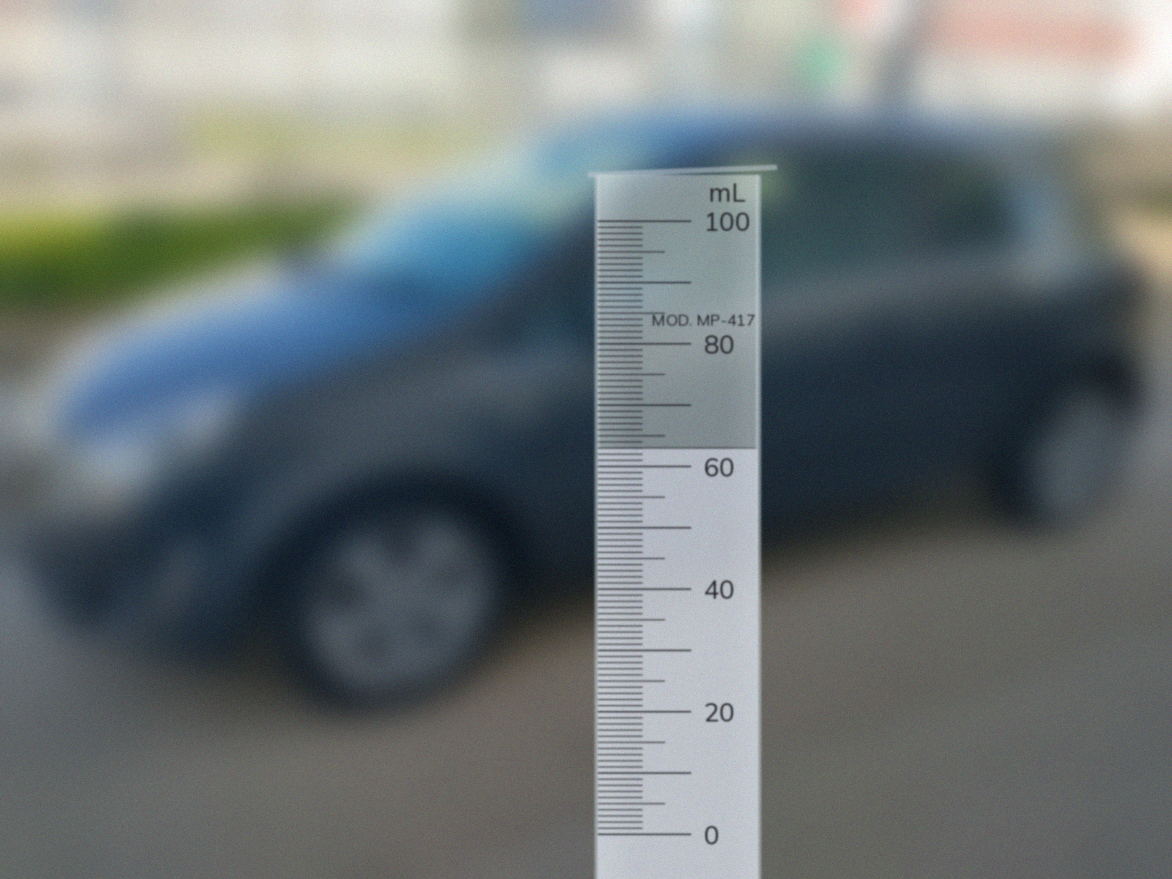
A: 63 mL
